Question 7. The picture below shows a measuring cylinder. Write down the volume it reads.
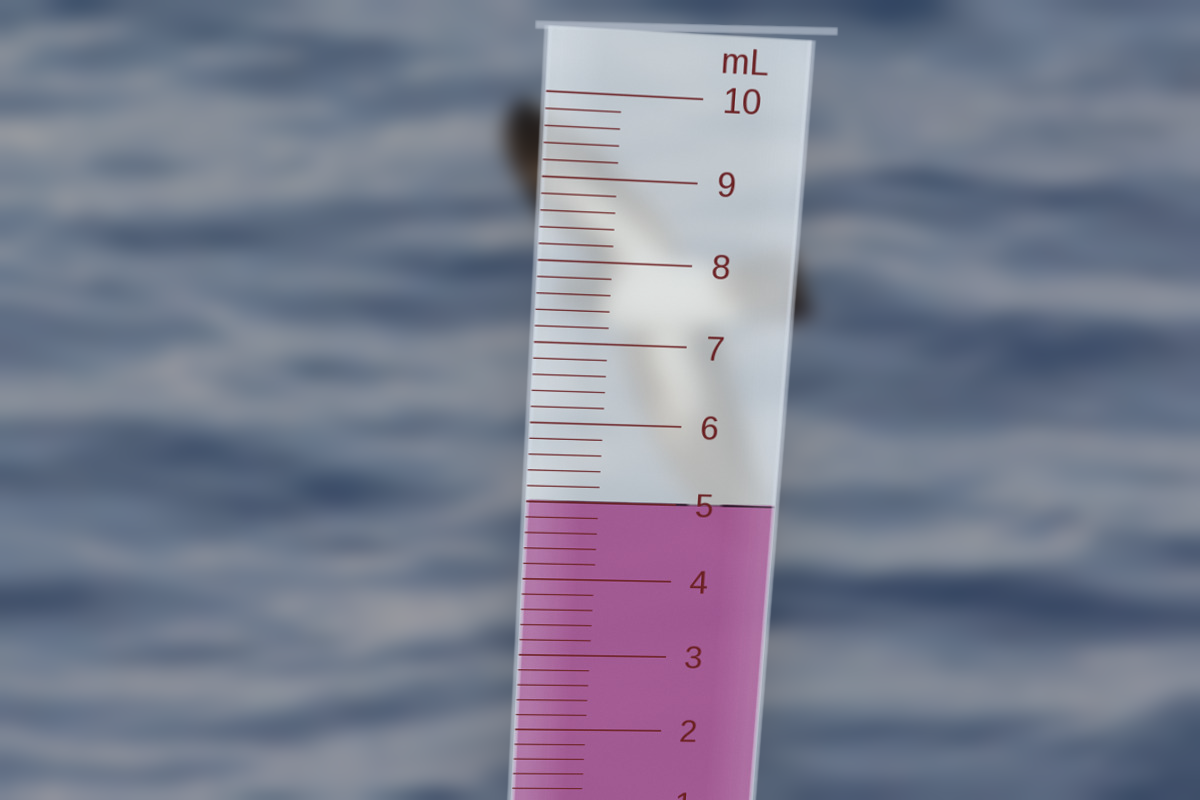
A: 5 mL
